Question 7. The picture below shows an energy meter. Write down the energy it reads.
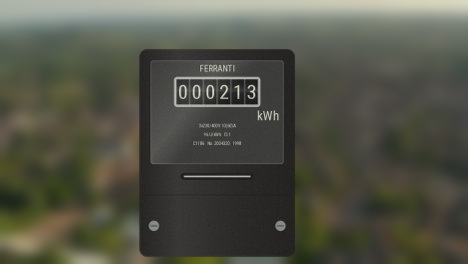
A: 213 kWh
